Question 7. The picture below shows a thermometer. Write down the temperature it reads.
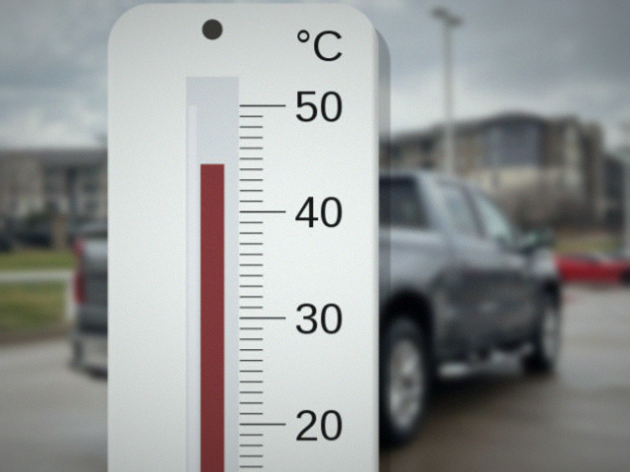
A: 44.5 °C
